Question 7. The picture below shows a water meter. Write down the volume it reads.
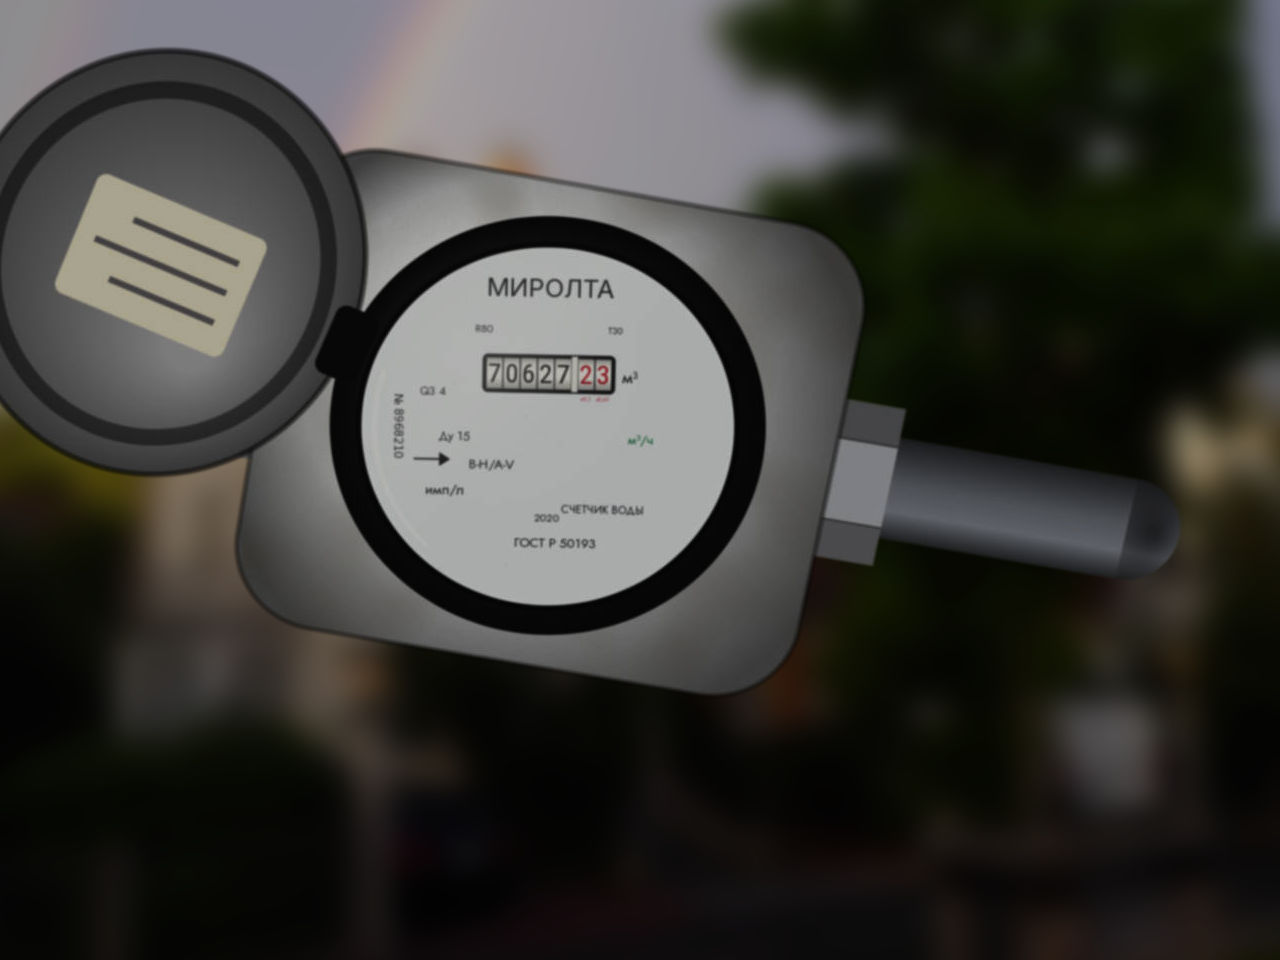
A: 70627.23 m³
